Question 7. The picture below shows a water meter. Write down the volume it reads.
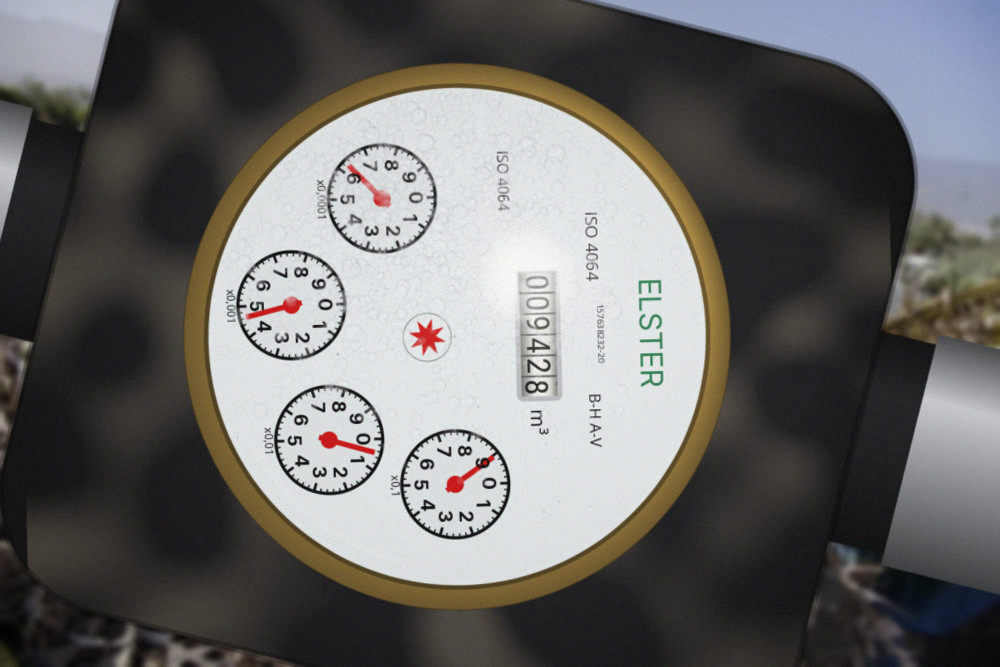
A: 9427.9046 m³
